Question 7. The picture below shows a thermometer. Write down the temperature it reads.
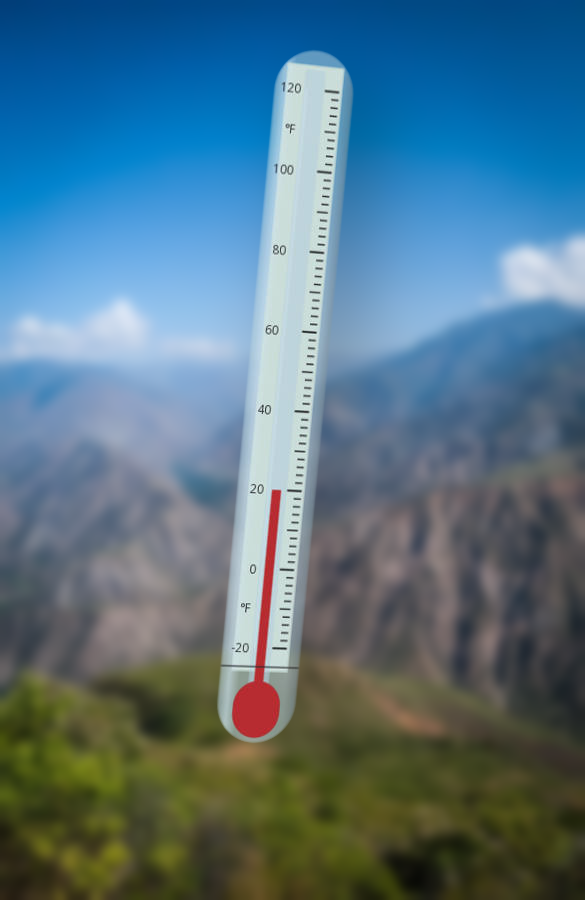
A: 20 °F
